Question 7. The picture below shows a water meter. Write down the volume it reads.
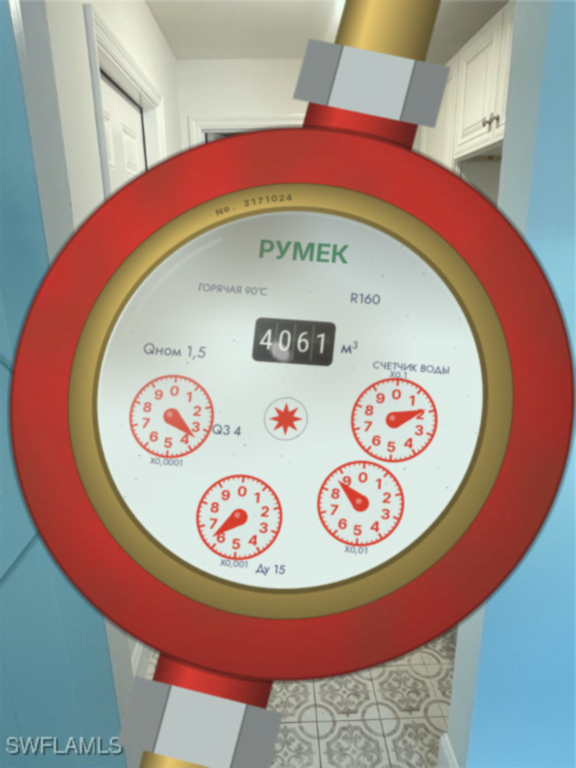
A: 4061.1863 m³
